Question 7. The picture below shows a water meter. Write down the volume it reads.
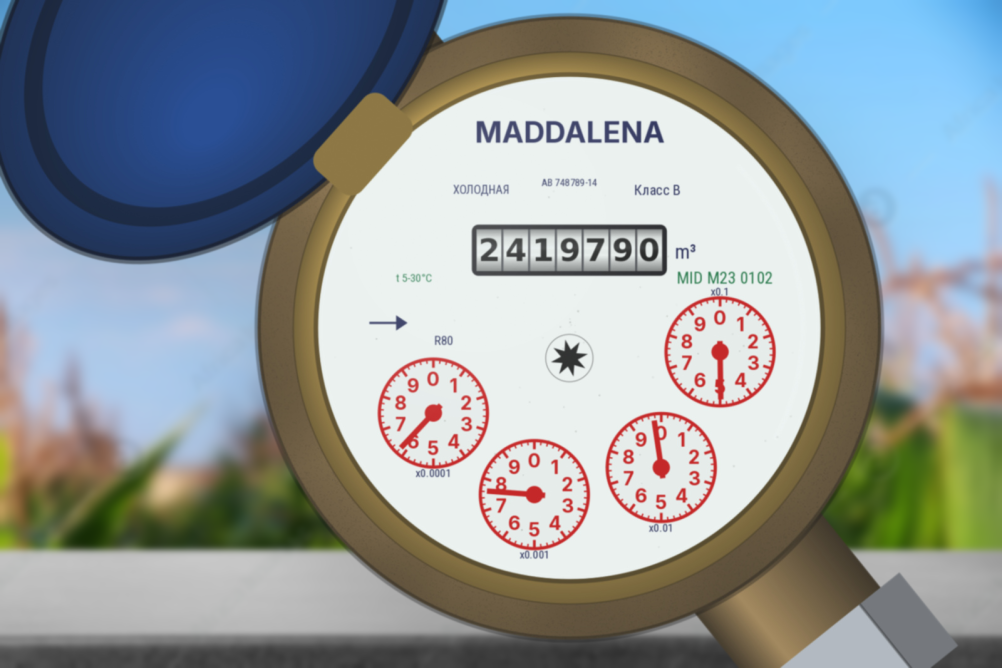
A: 2419790.4976 m³
